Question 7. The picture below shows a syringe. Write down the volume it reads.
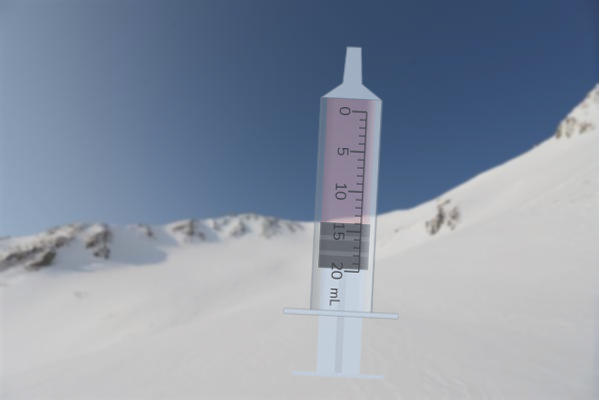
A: 14 mL
